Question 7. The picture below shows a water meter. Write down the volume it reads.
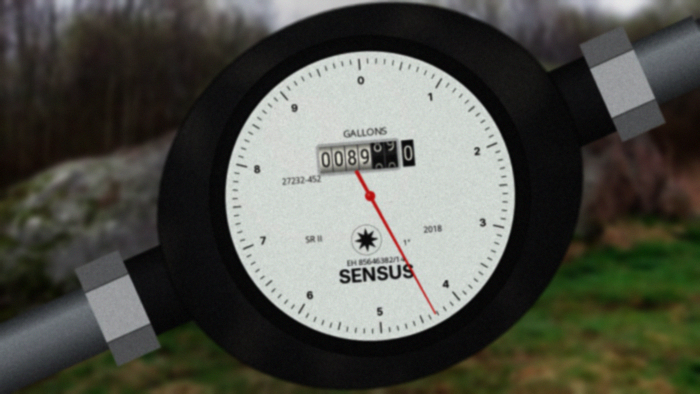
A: 89894.3 gal
